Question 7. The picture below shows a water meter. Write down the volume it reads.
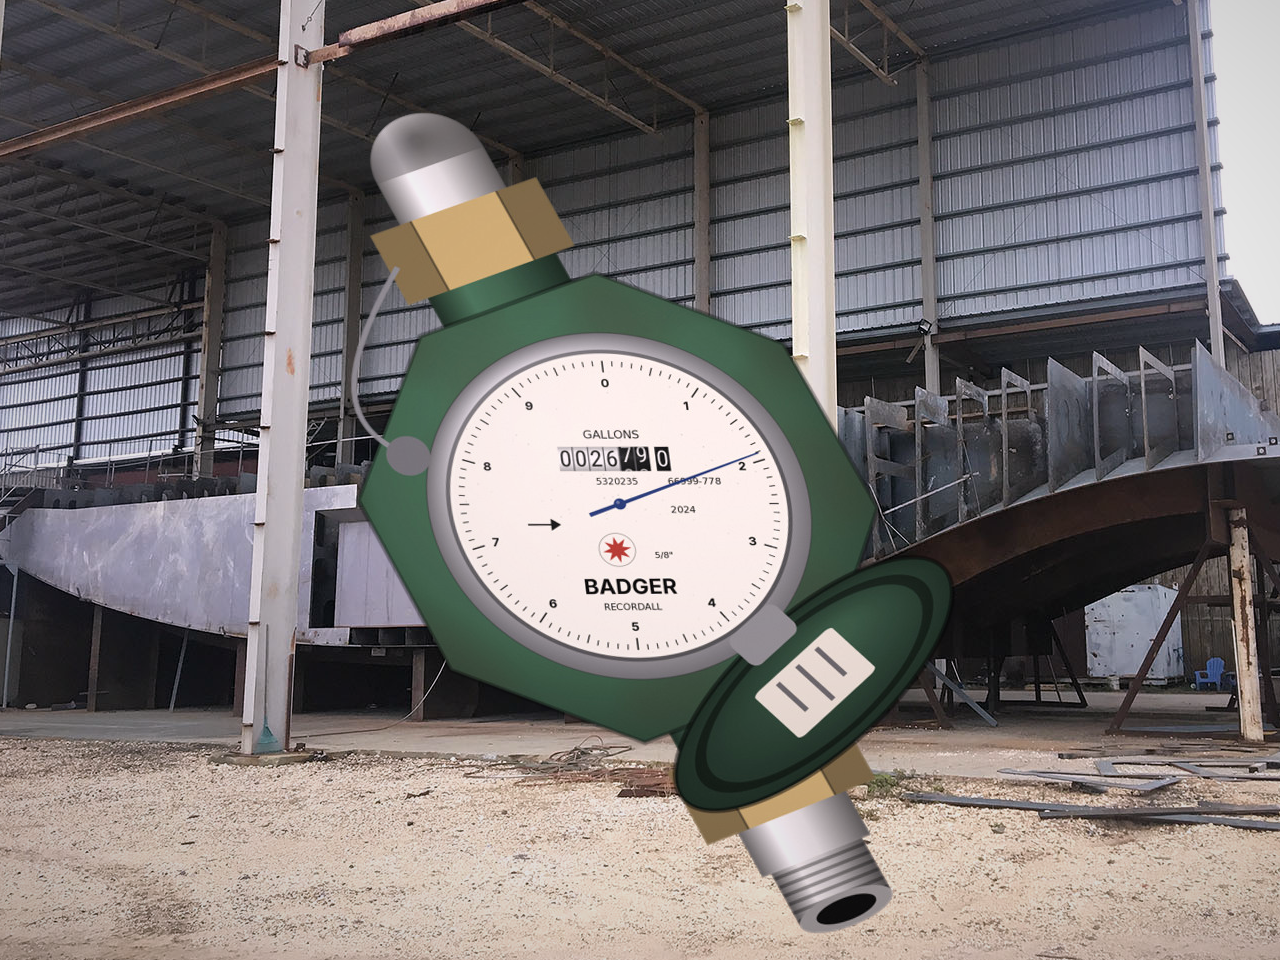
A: 26791.9 gal
